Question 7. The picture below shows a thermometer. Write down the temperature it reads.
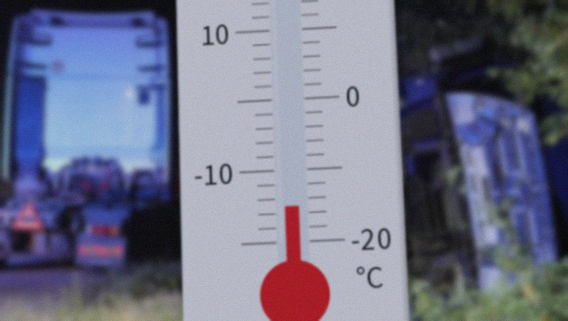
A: -15 °C
